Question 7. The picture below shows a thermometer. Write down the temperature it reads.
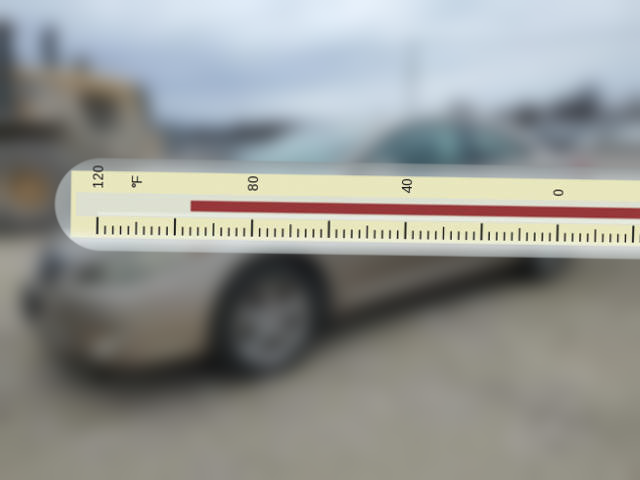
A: 96 °F
